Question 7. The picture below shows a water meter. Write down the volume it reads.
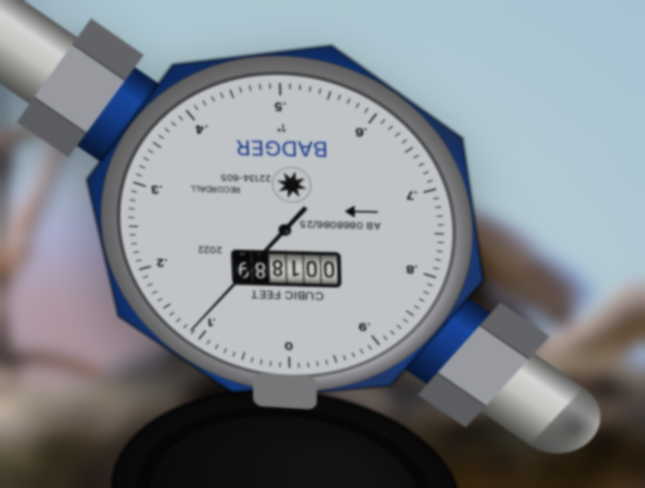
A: 1889.11 ft³
